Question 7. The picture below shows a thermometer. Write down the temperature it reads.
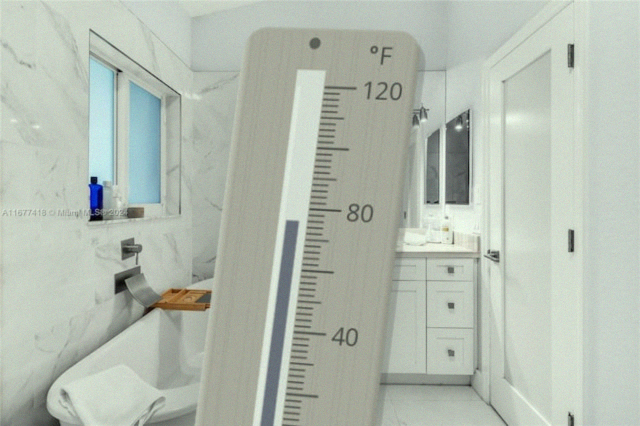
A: 76 °F
